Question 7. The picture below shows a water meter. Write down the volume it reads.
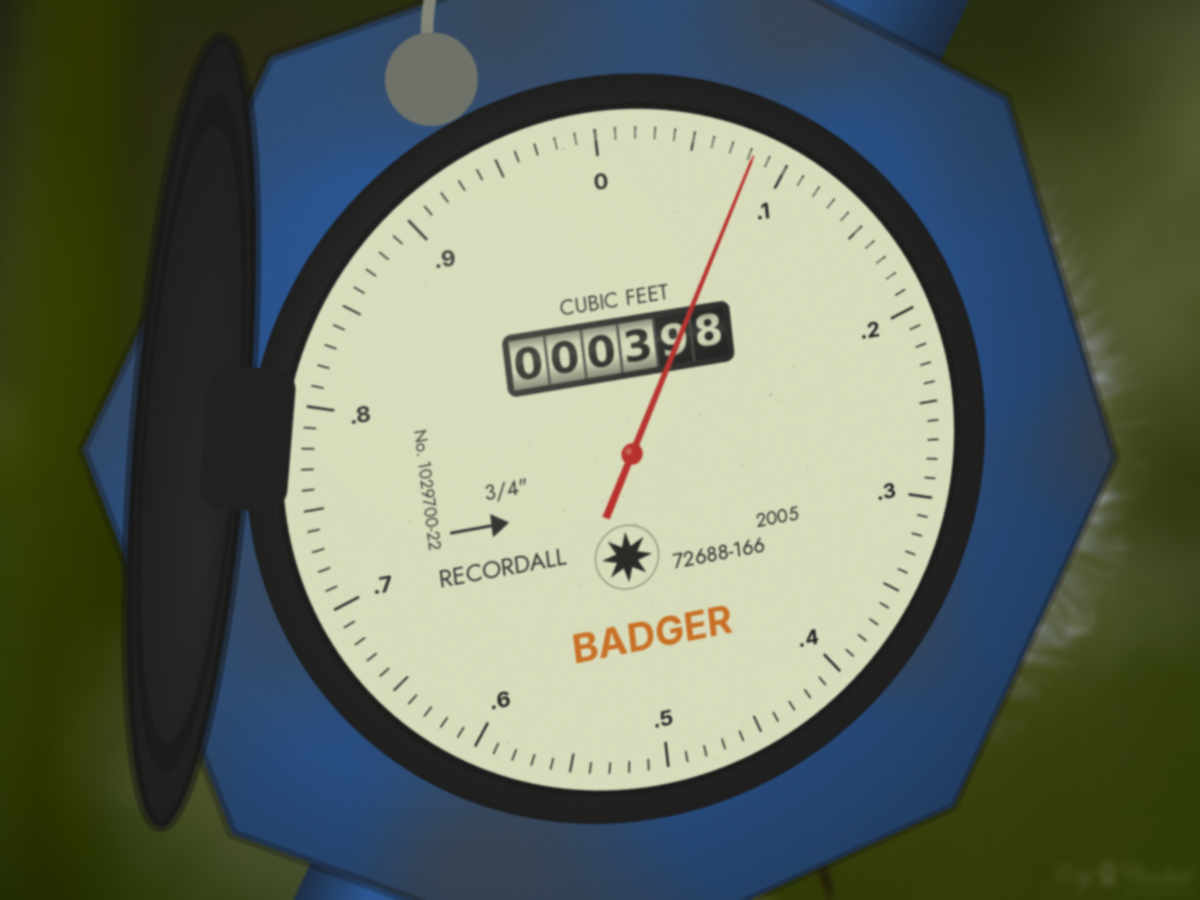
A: 398.08 ft³
